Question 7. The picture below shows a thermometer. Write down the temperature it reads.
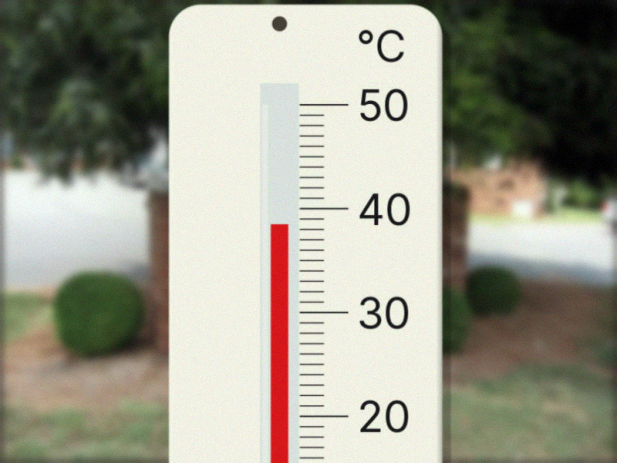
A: 38.5 °C
